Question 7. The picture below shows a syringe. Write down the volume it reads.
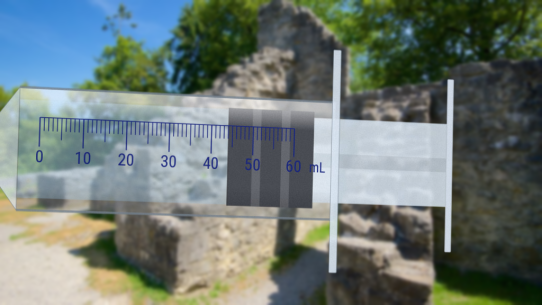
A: 44 mL
